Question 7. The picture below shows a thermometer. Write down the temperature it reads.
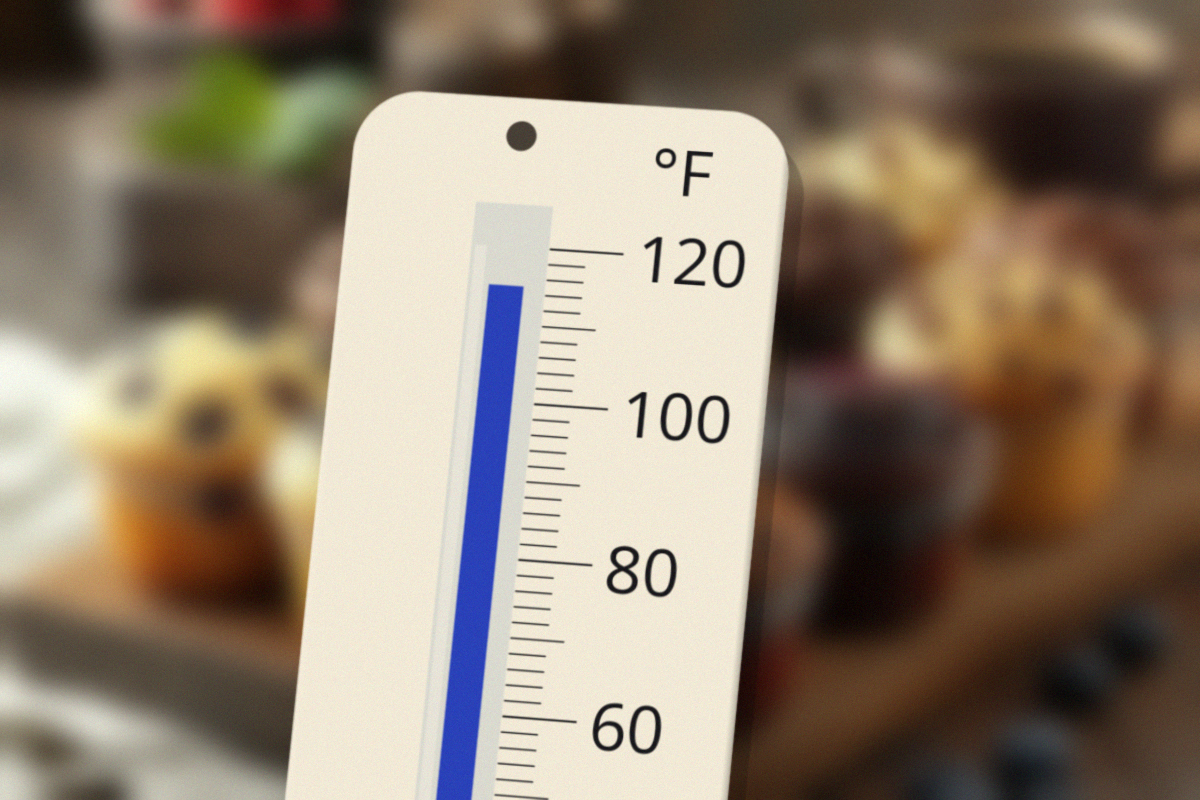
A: 115 °F
